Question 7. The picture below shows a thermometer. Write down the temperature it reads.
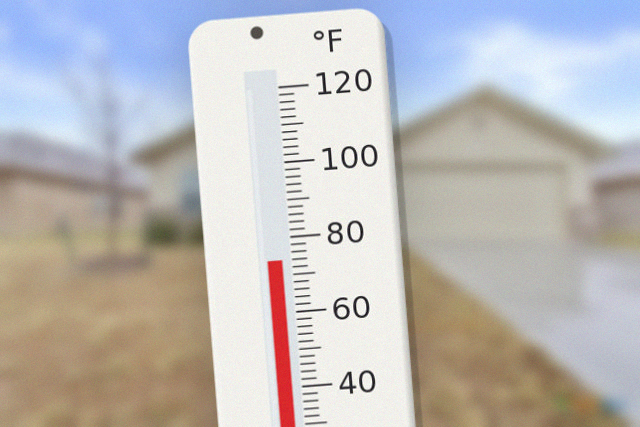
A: 74 °F
